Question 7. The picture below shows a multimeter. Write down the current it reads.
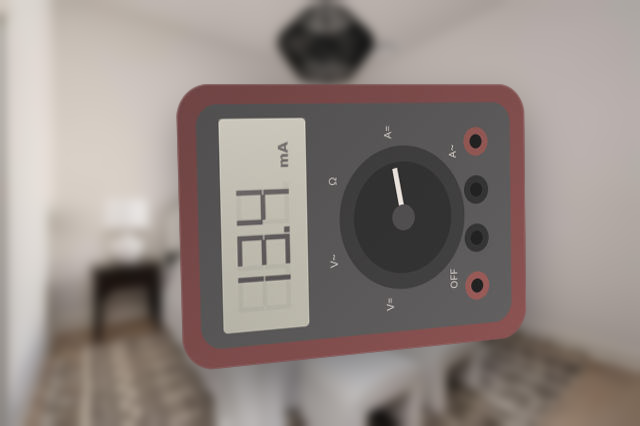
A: 13.4 mA
